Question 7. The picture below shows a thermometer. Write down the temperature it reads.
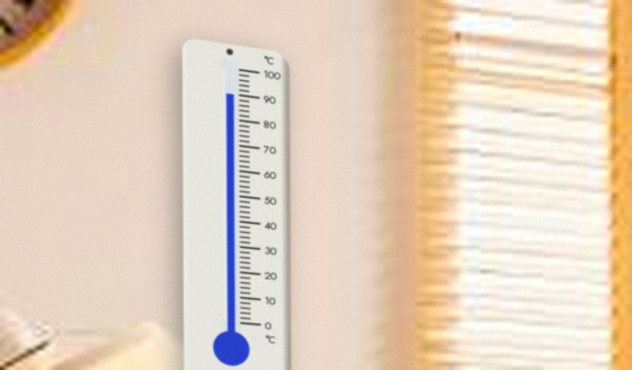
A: 90 °C
